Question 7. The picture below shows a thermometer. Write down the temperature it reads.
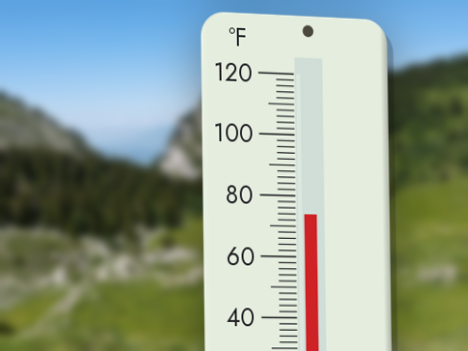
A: 74 °F
